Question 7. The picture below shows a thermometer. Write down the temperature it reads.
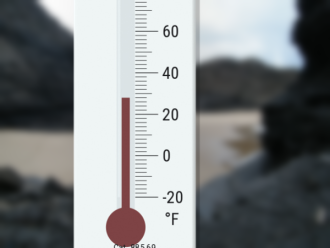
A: 28 °F
